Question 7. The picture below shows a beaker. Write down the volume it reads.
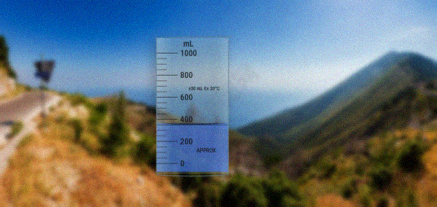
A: 350 mL
